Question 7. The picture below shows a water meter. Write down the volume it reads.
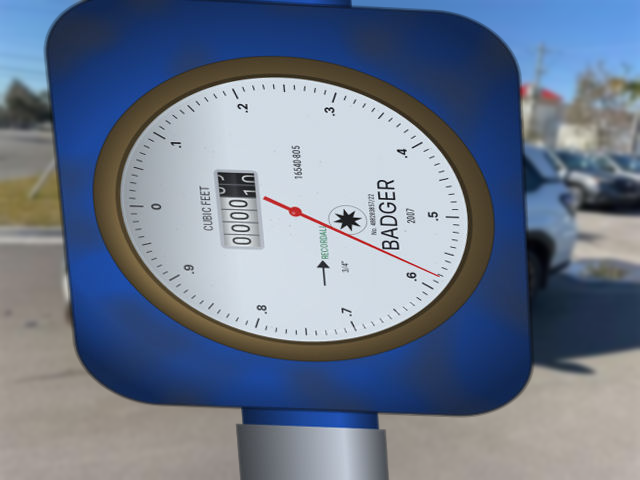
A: 9.58 ft³
